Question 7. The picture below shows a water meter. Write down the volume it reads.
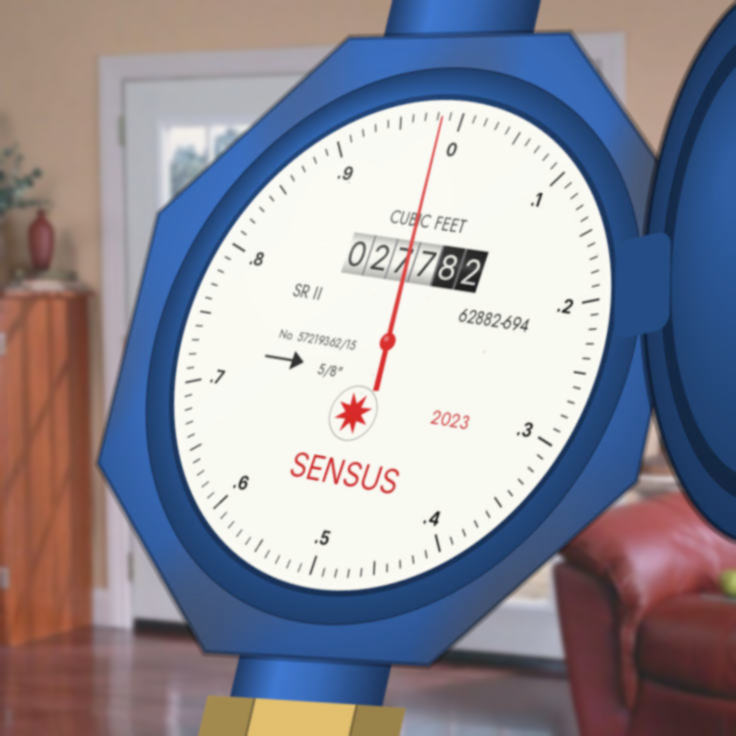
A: 27781.98 ft³
